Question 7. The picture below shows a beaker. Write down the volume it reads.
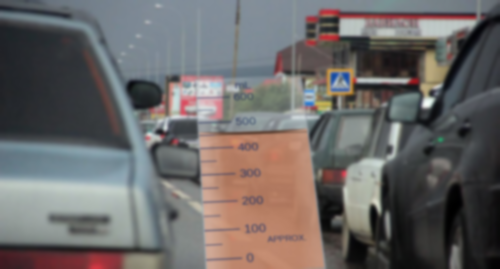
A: 450 mL
